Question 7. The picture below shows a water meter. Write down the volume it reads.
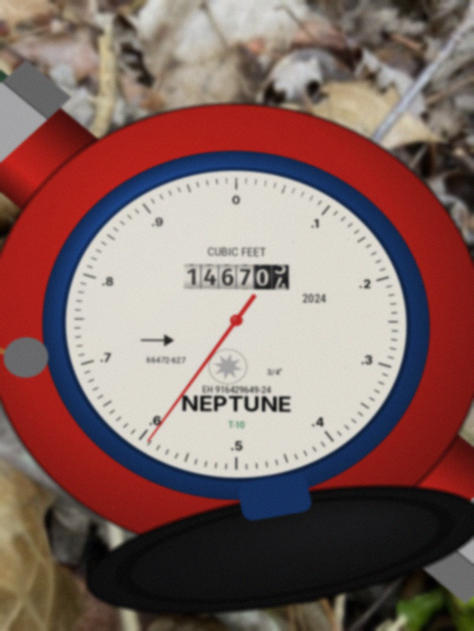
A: 146703.59 ft³
